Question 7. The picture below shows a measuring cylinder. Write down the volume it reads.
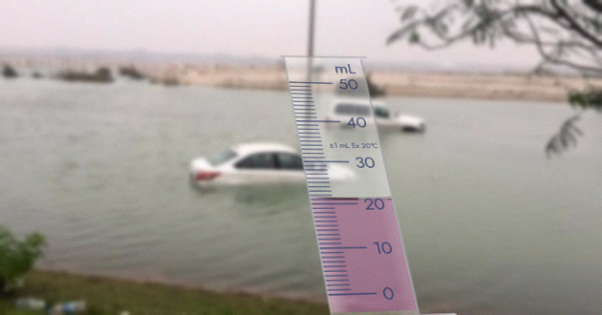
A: 21 mL
